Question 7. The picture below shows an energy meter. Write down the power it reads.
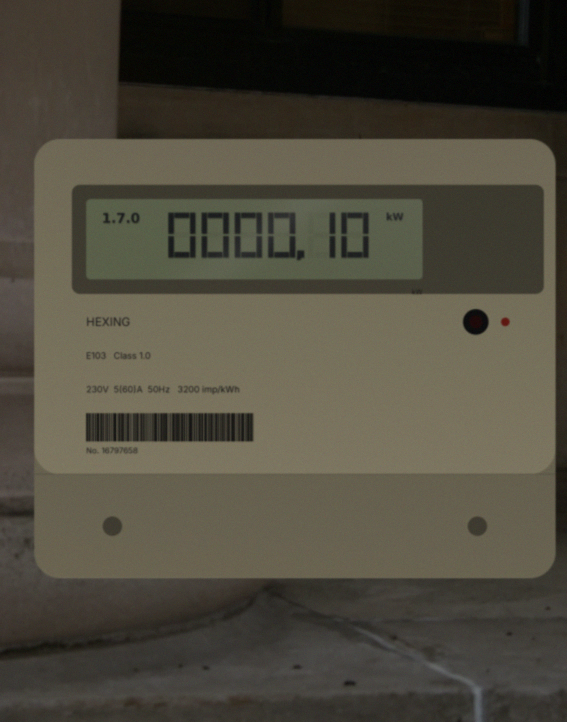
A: 0.10 kW
